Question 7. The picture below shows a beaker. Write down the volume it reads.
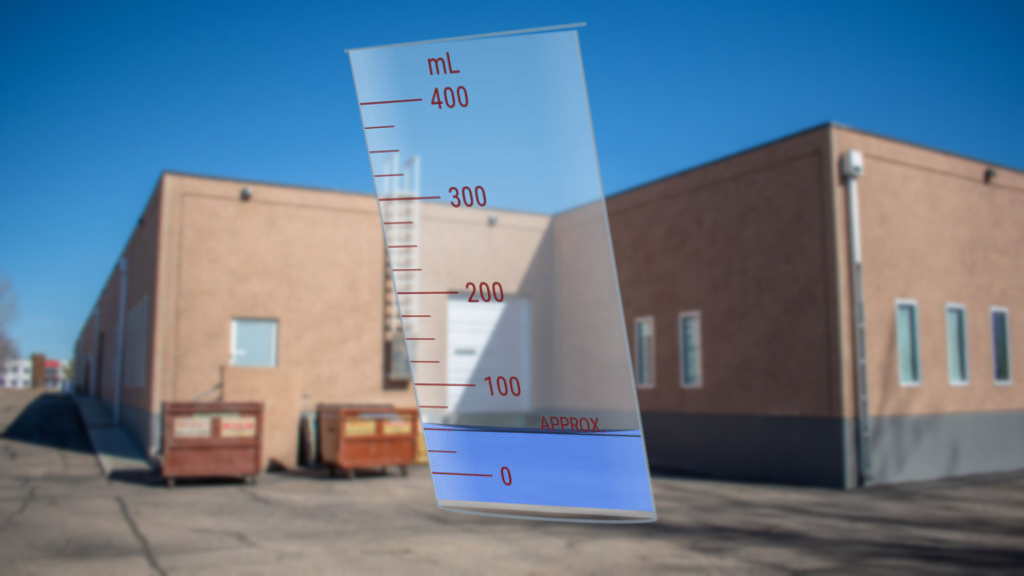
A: 50 mL
